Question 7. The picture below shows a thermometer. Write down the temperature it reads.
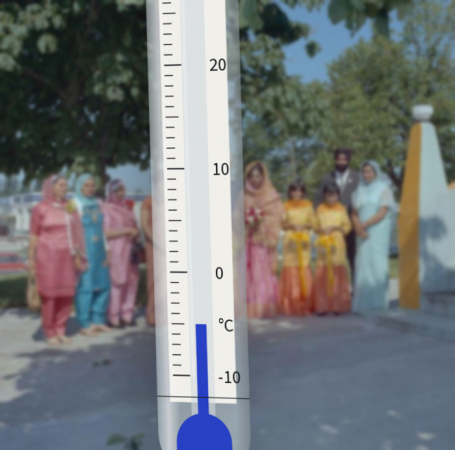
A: -5 °C
